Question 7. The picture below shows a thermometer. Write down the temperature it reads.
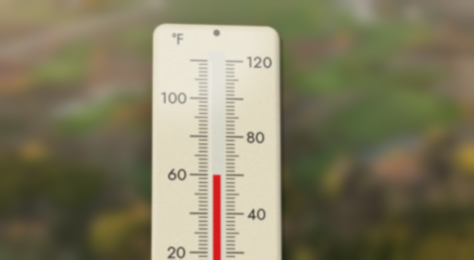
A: 60 °F
